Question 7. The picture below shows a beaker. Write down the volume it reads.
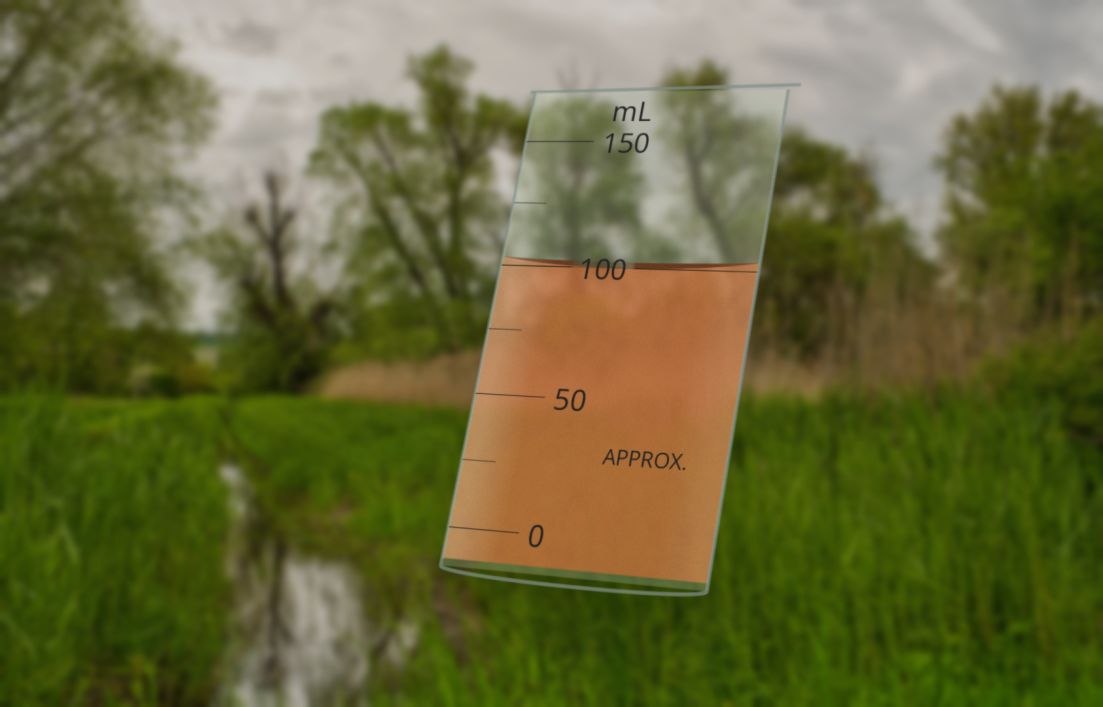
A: 100 mL
